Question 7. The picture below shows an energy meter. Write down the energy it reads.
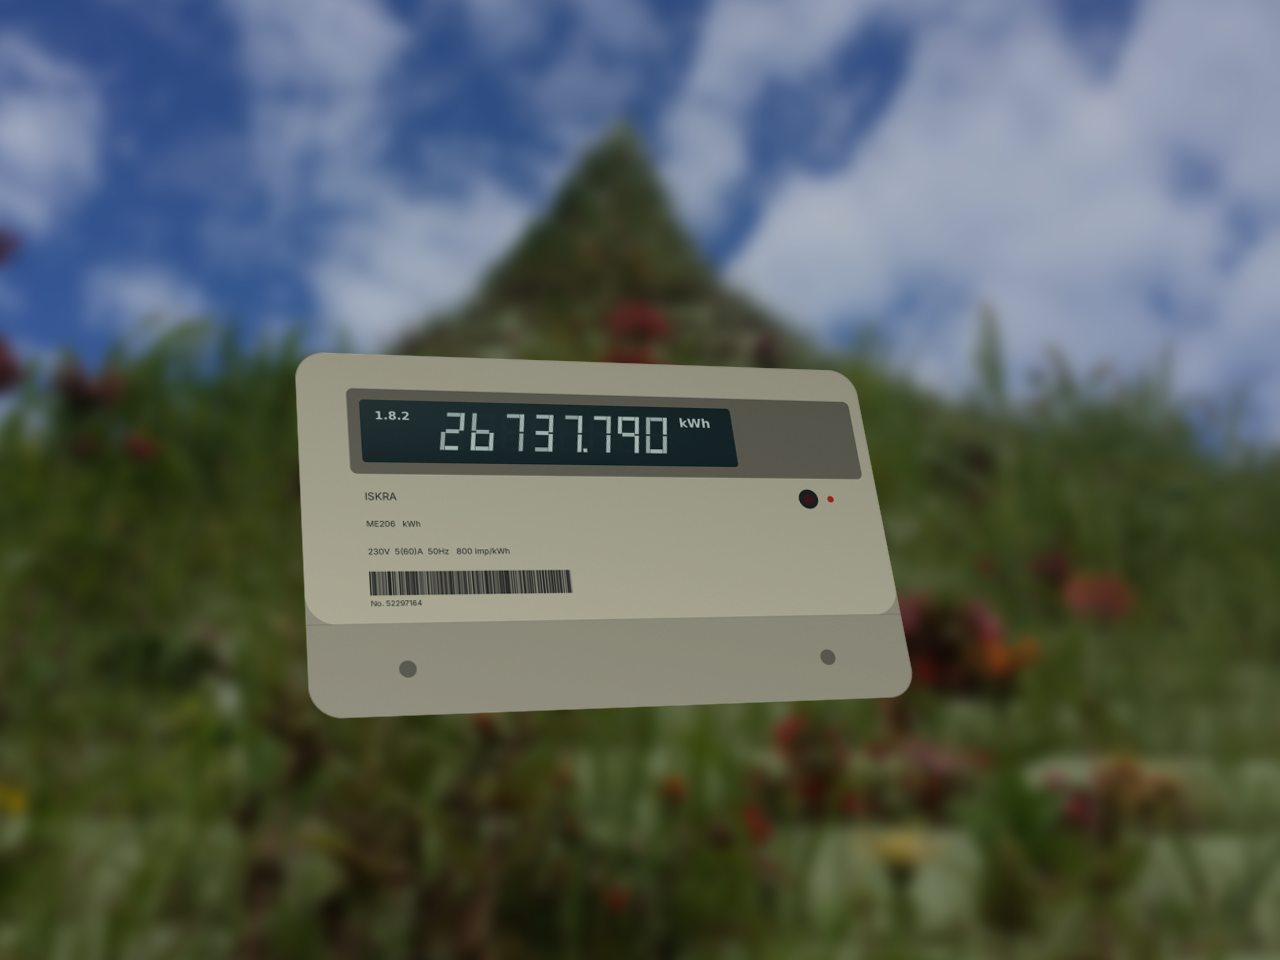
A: 26737.790 kWh
